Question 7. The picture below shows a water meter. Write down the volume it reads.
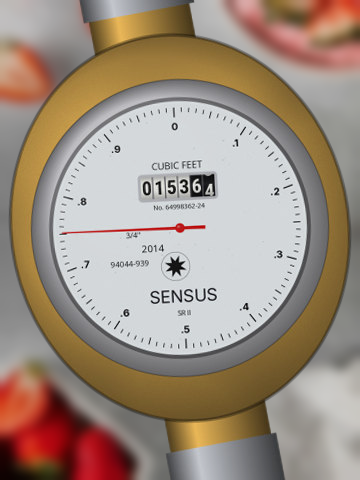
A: 15363.75 ft³
